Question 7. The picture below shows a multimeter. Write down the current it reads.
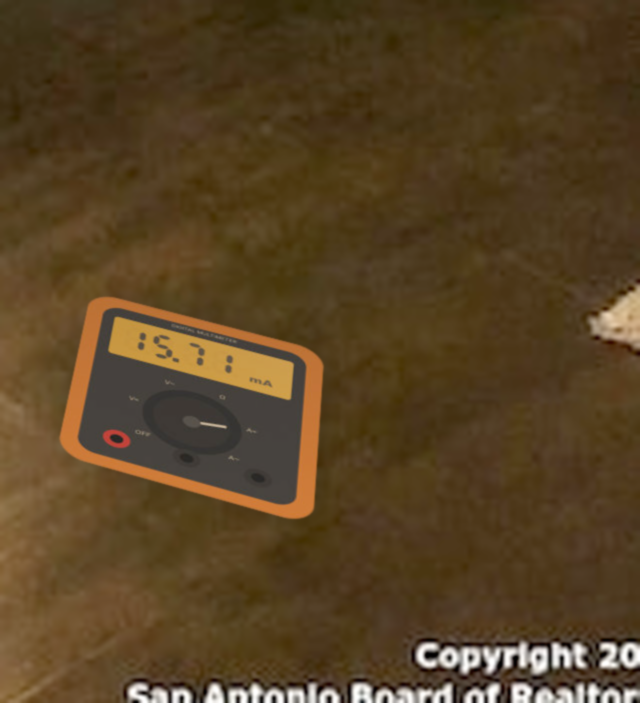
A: 15.71 mA
